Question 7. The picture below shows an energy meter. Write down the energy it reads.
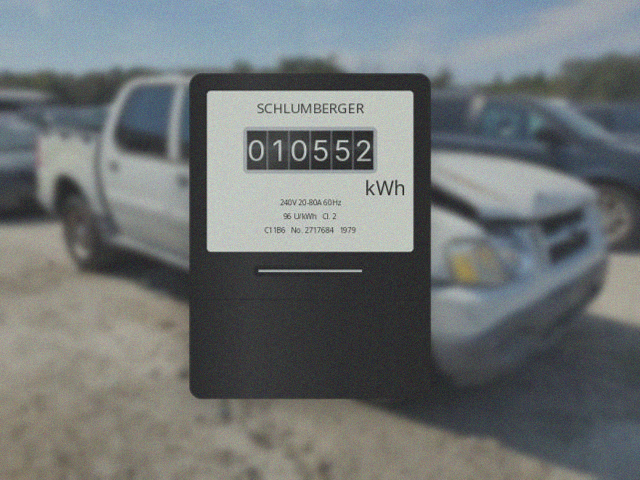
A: 10552 kWh
